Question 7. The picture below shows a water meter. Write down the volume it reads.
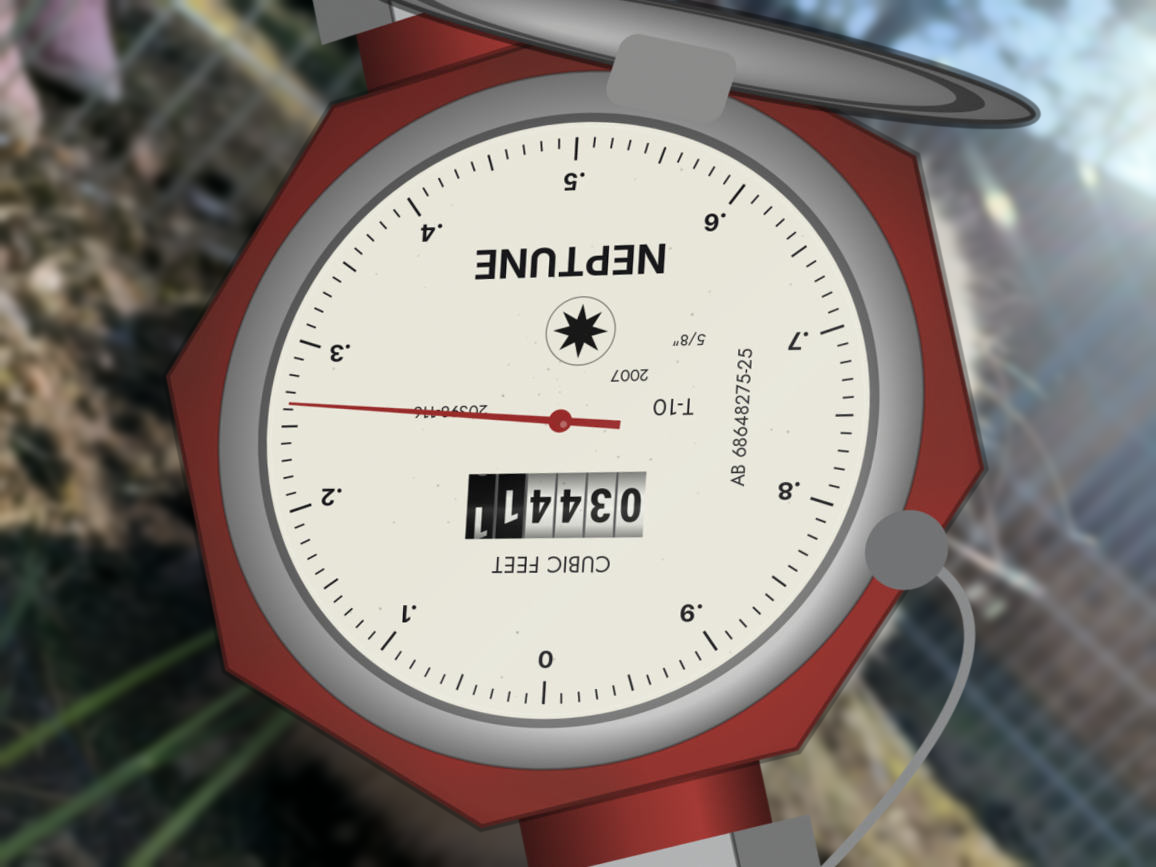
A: 34411.26 ft³
